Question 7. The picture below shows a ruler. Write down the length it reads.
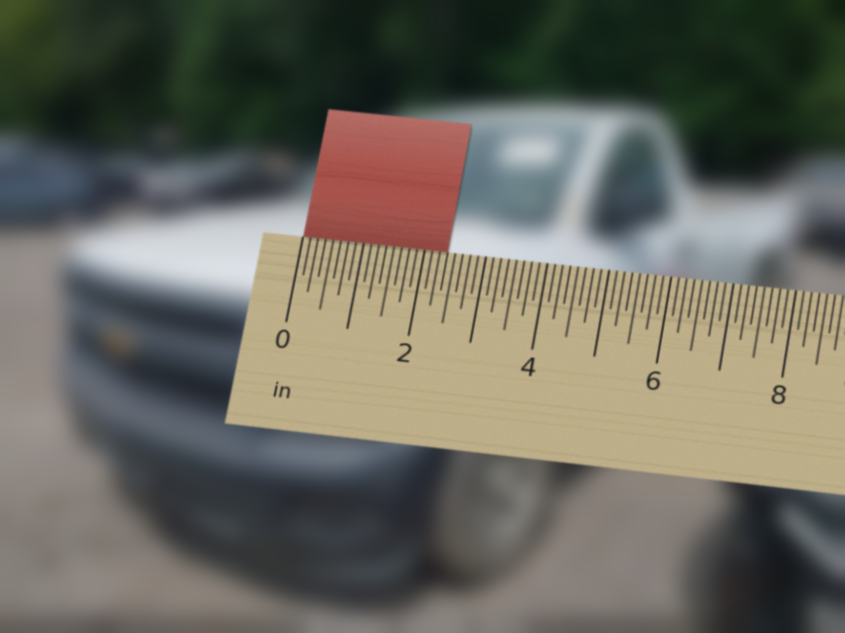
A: 2.375 in
